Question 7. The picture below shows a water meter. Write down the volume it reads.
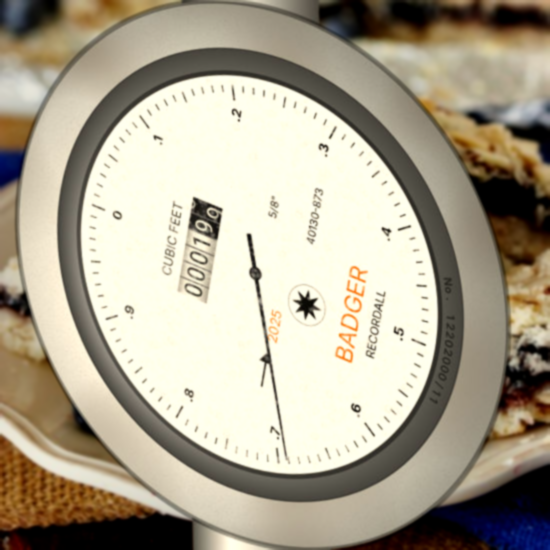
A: 198.69 ft³
